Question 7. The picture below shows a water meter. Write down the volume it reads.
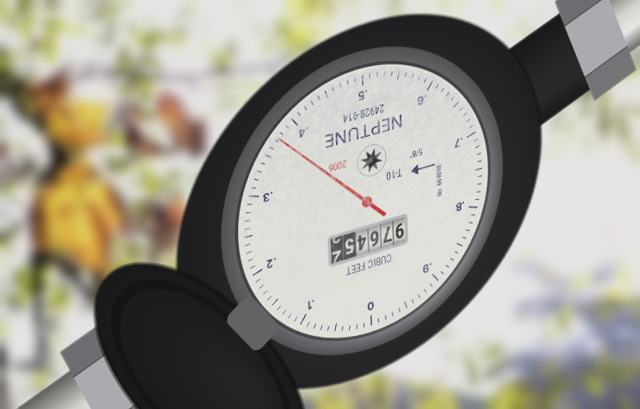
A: 976452.37 ft³
